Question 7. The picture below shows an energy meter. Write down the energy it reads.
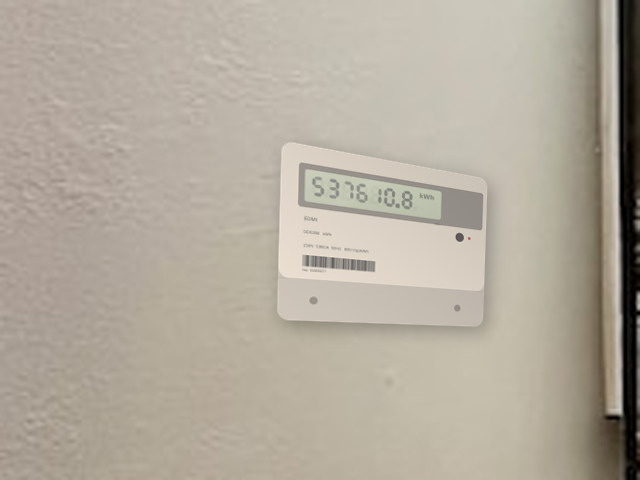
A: 537610.8 kWh
